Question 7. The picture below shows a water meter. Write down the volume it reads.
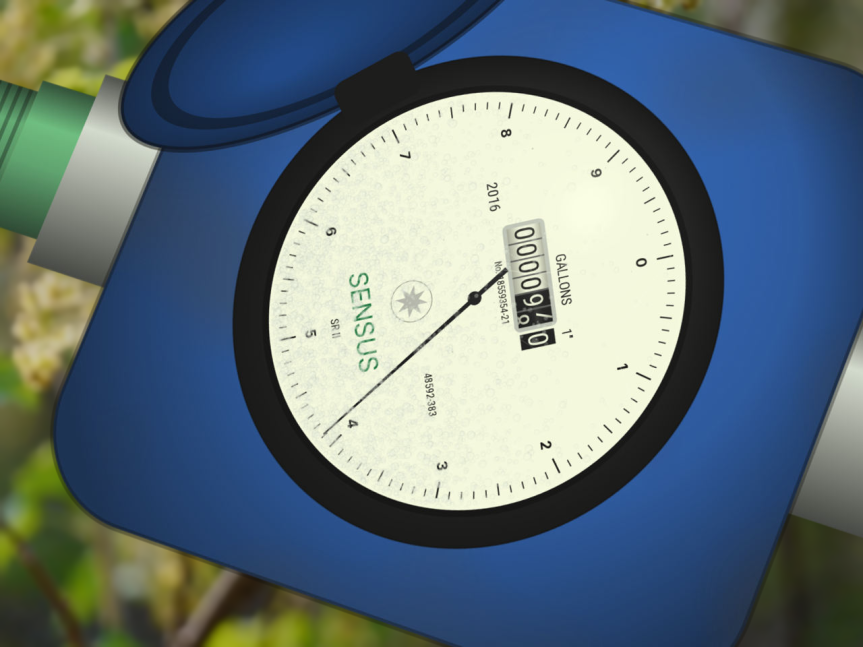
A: 974.1 gal
